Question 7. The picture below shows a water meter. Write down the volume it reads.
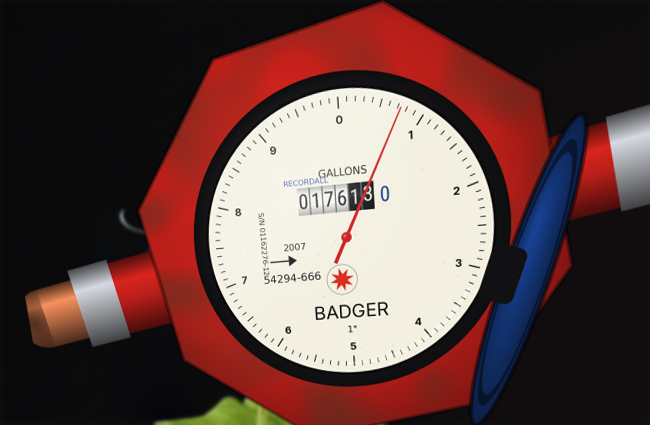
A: 176130.7 gal
